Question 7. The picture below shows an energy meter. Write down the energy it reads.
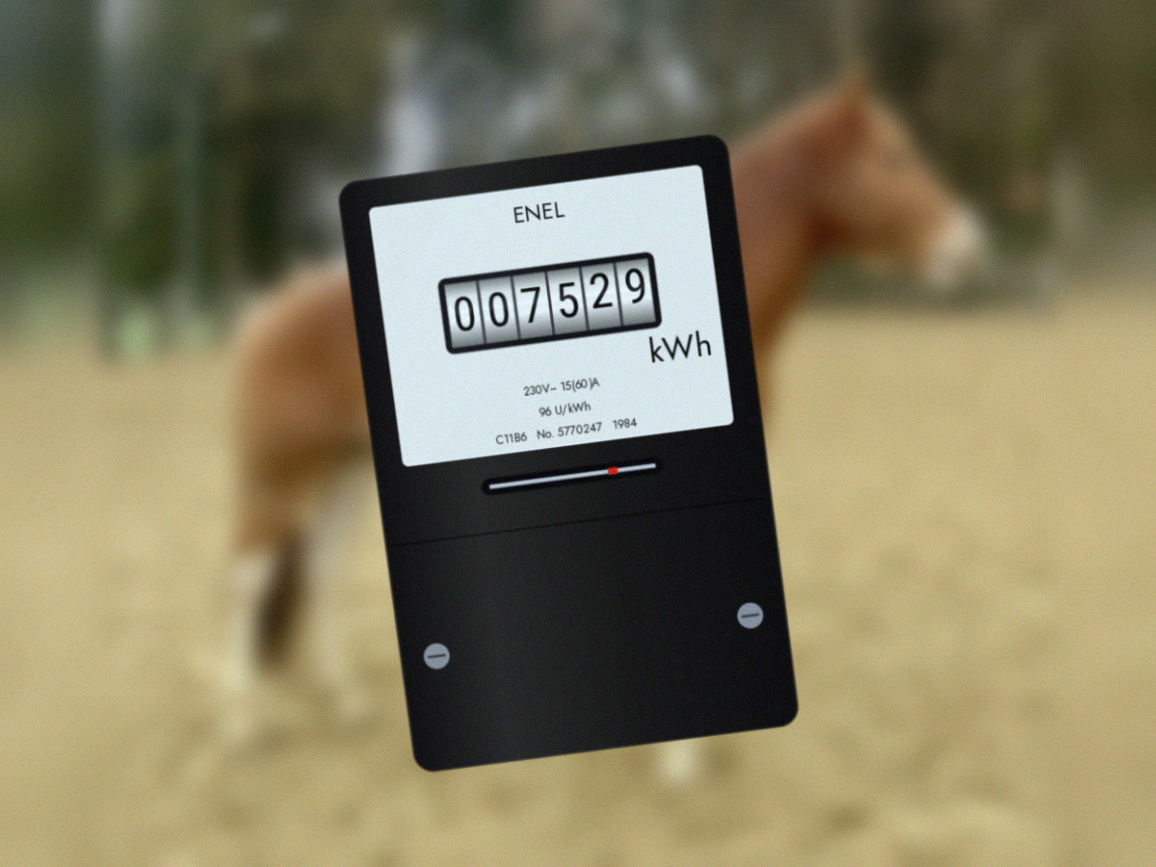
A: 7529 kWh
